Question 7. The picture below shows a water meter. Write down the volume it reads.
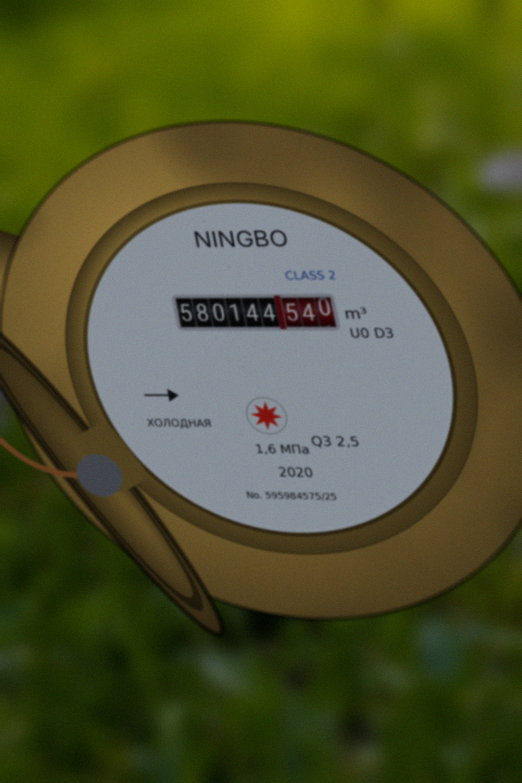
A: 580144.540 m³
